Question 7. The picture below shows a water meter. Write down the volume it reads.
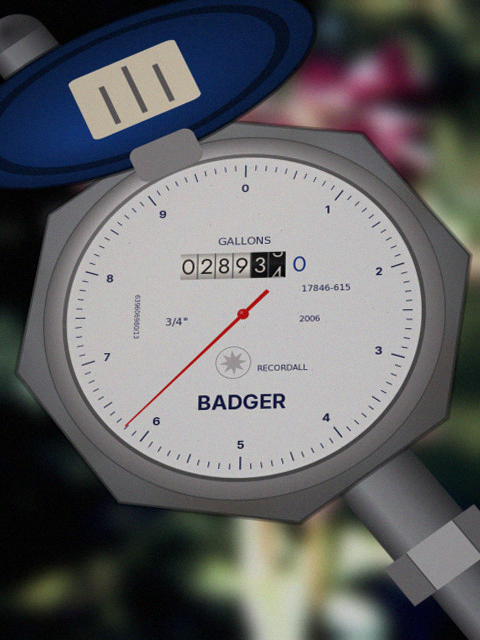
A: 289336.2 gal
